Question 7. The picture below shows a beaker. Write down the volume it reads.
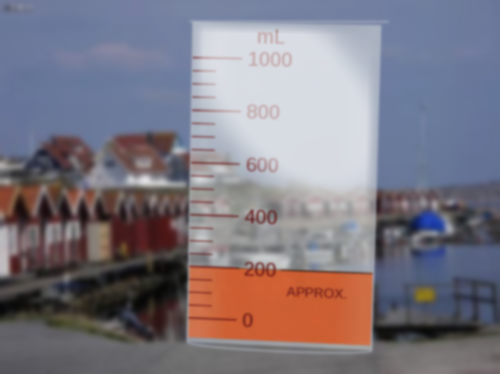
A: 200 mL
